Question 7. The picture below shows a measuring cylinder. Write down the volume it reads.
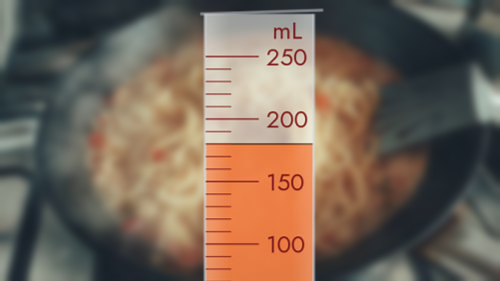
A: 180 mL
